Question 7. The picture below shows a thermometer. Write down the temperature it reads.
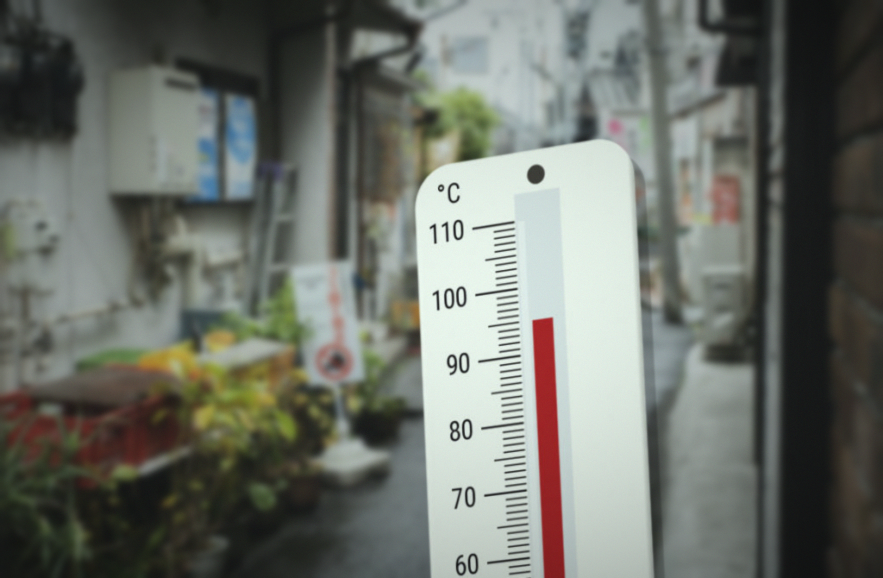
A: 95 °C
